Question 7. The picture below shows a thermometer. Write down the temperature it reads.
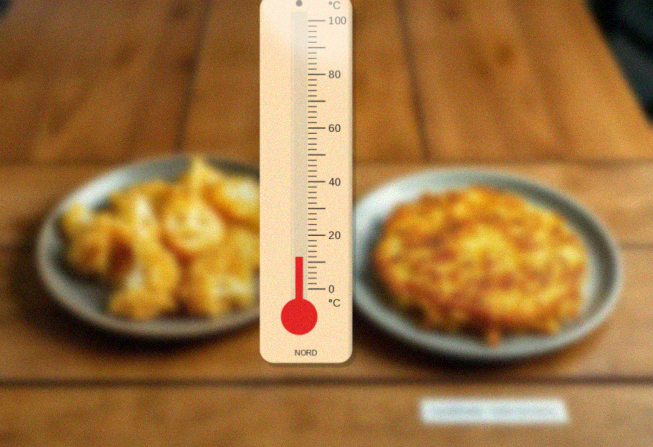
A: 12 °C
